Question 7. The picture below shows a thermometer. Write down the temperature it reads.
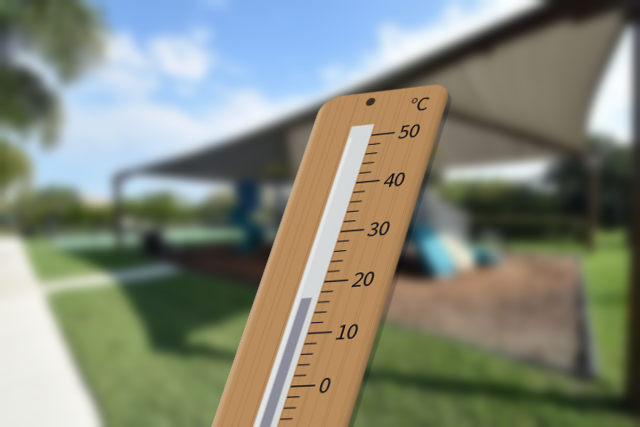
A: 17 °C
